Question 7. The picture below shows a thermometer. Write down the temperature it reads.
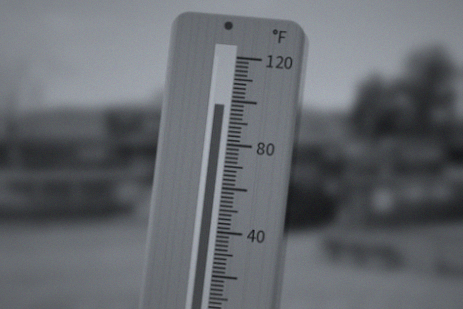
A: 98 °F
